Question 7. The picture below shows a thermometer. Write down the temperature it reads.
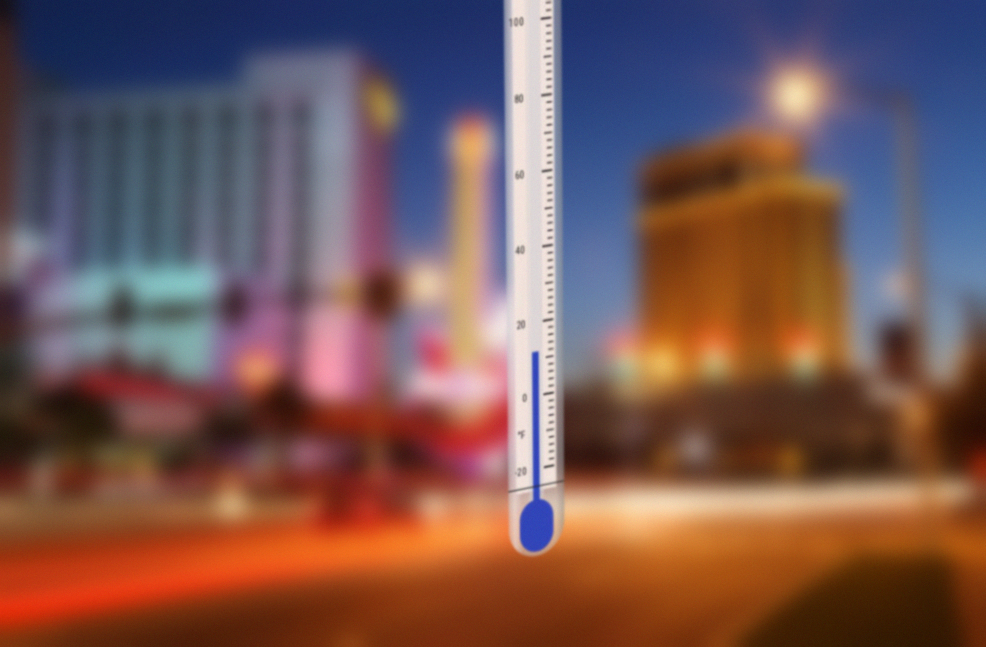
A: 12 °F
